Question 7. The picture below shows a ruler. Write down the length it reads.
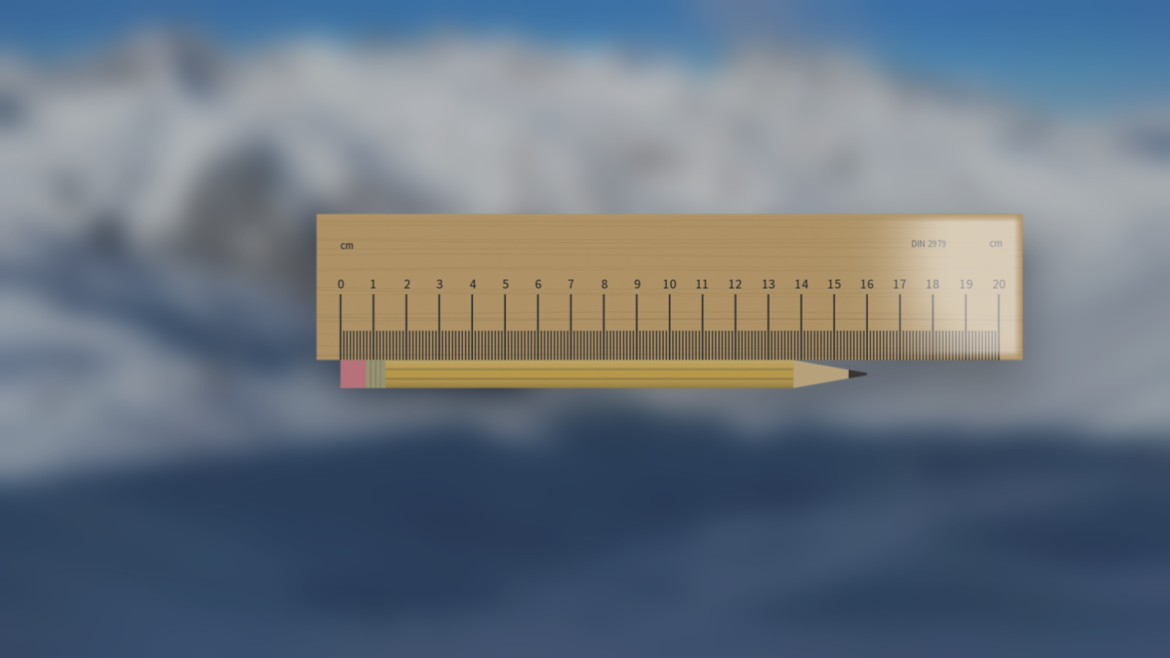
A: 16 cm
